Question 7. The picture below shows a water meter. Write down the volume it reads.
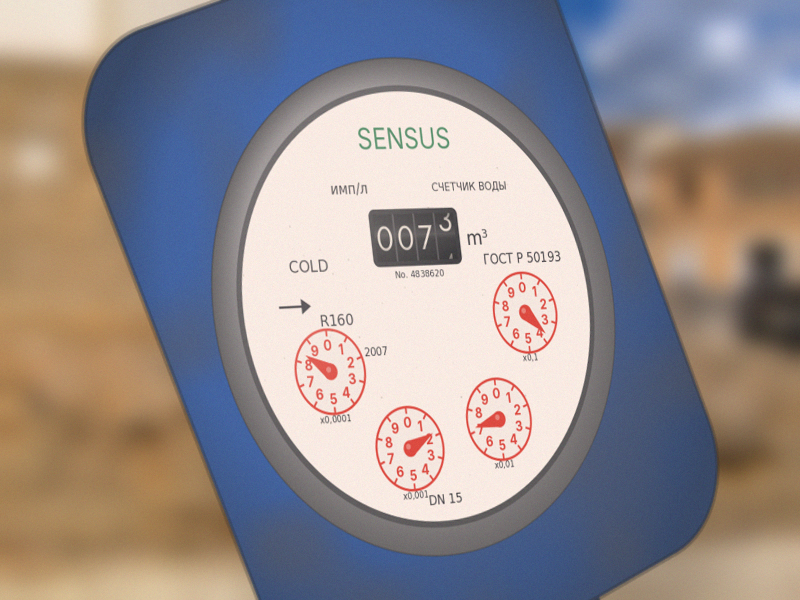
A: 73.3718 m³
